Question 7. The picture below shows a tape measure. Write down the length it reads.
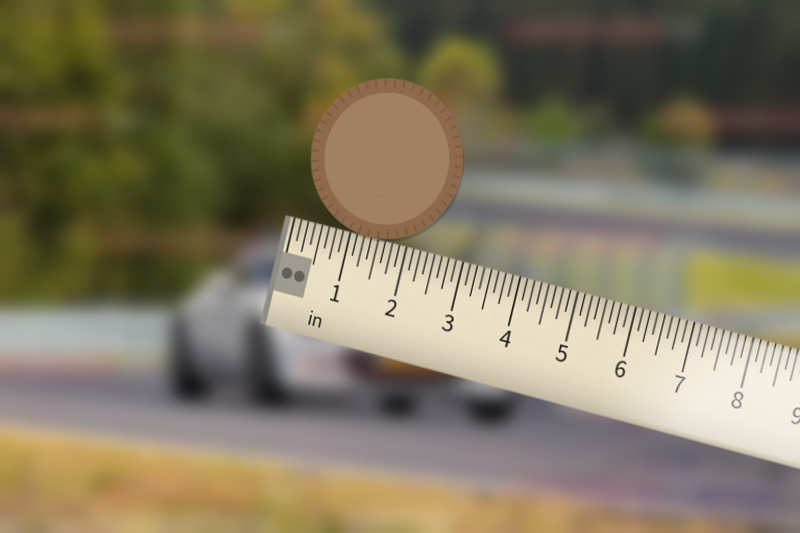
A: 2.625 in
